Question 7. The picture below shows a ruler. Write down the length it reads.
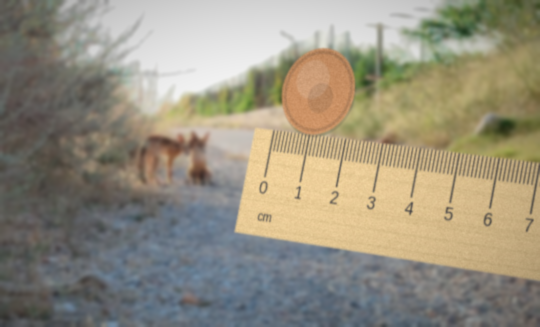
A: 2 cm
